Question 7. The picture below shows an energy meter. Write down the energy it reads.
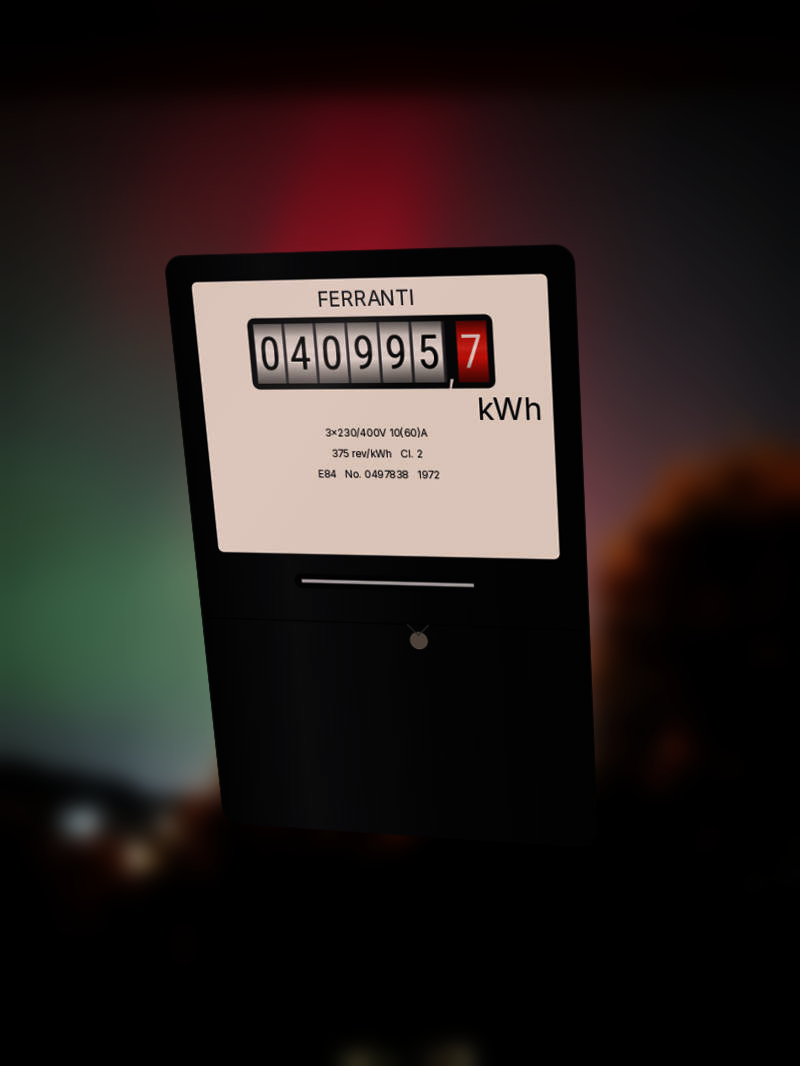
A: 40995.7 kWh
